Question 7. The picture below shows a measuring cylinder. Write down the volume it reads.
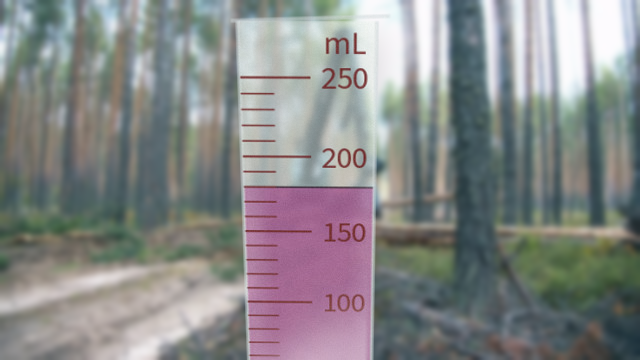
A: 180 mL
